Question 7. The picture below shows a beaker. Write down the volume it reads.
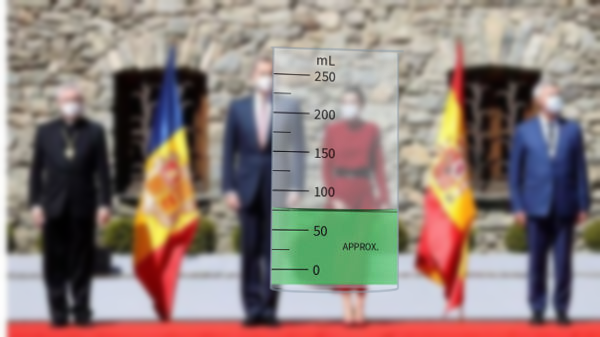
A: 75 mL
